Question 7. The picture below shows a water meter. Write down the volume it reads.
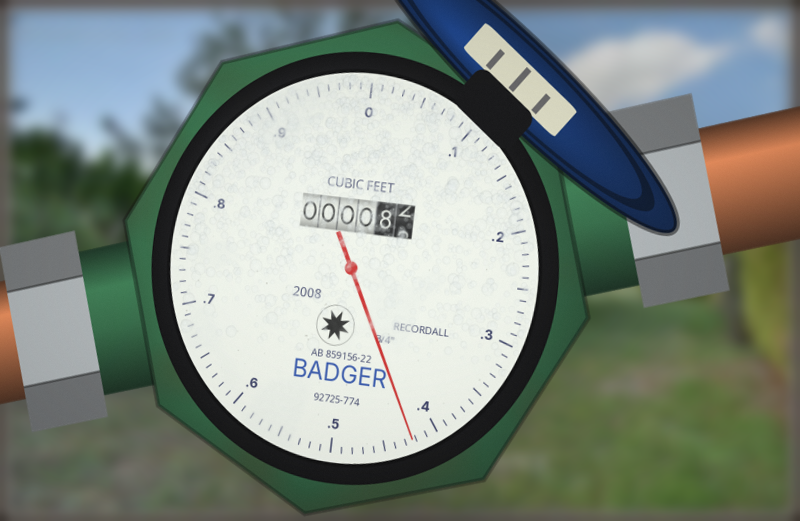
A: 82.42 ft³
